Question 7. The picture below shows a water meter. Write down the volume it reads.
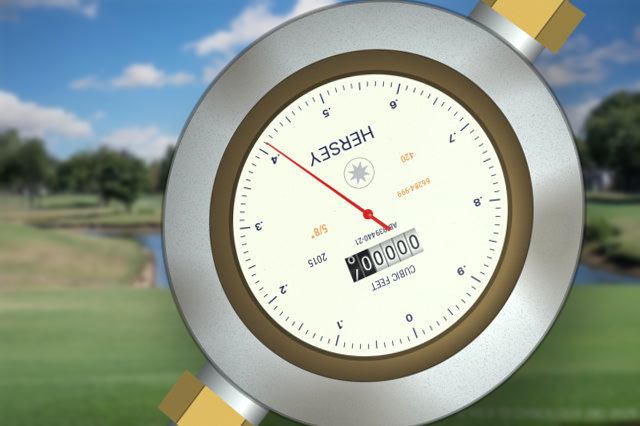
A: 7.41 ft³
